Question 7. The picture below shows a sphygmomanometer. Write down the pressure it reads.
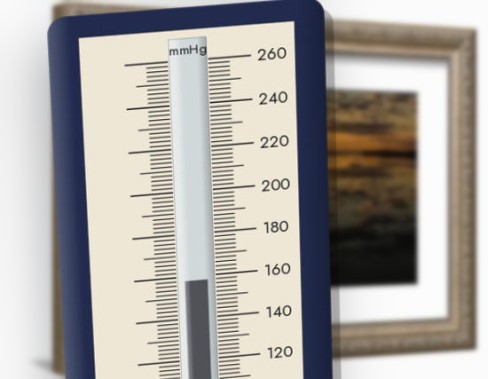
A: 158 mmHg
